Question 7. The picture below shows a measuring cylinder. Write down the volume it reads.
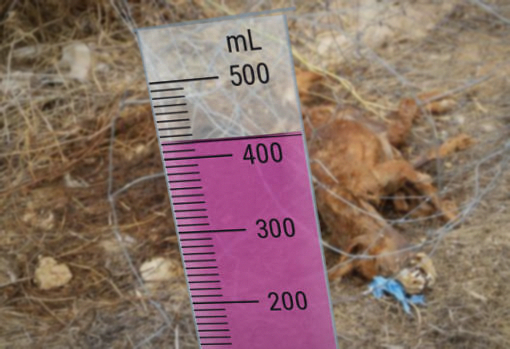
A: 420 mL
